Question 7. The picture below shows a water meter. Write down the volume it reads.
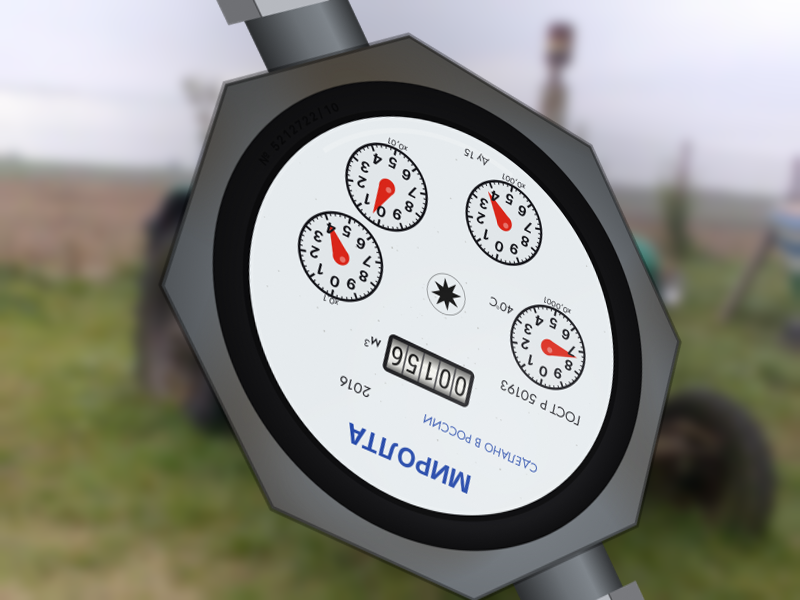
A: 156.4037 m³
